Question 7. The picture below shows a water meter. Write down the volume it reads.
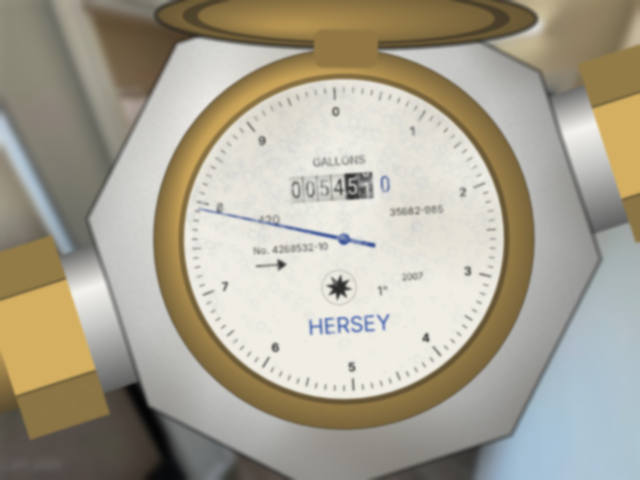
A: 54507.9 gal
